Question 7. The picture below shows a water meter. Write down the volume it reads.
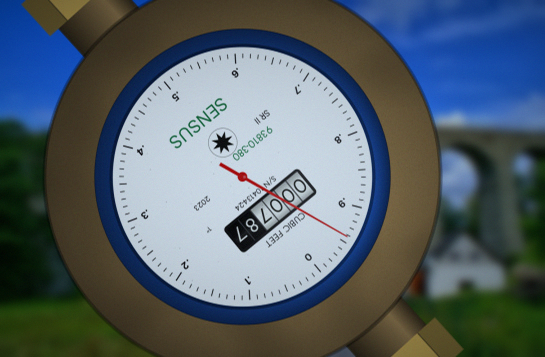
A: 786.94 ft³
